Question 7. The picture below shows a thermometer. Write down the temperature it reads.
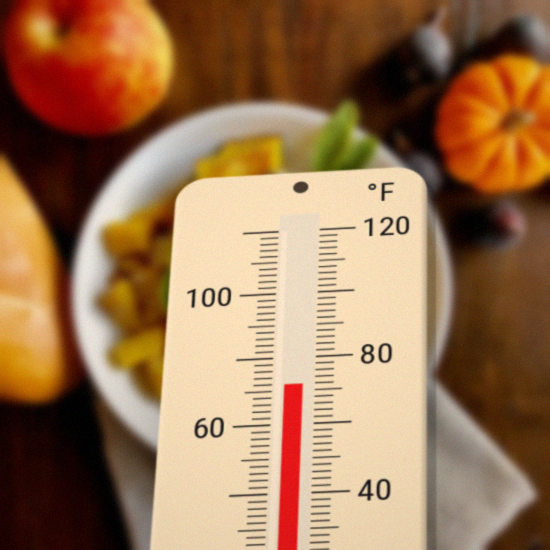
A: 72 °F
